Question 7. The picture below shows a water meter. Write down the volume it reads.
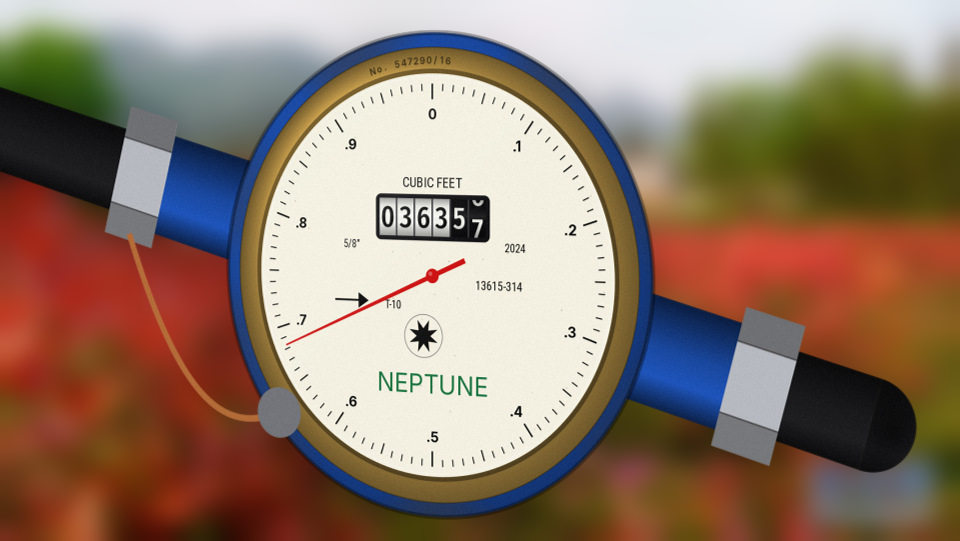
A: 36356.68 ft³
